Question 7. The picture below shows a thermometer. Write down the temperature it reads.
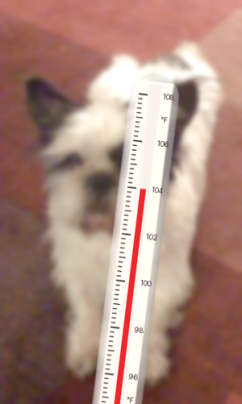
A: 104 °F
